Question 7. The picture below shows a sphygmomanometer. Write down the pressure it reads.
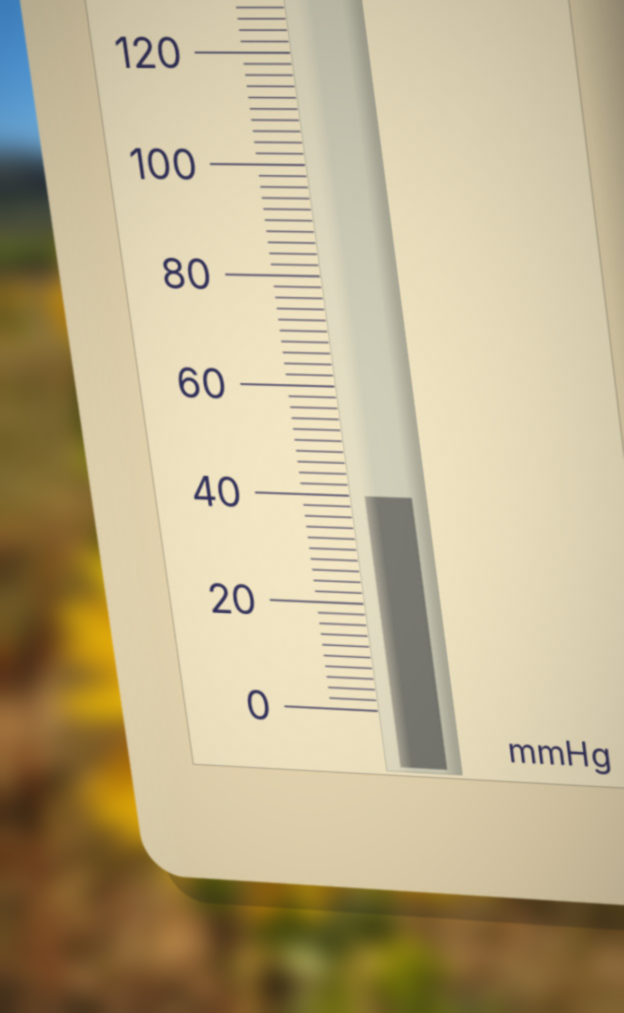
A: 40 mmHg
